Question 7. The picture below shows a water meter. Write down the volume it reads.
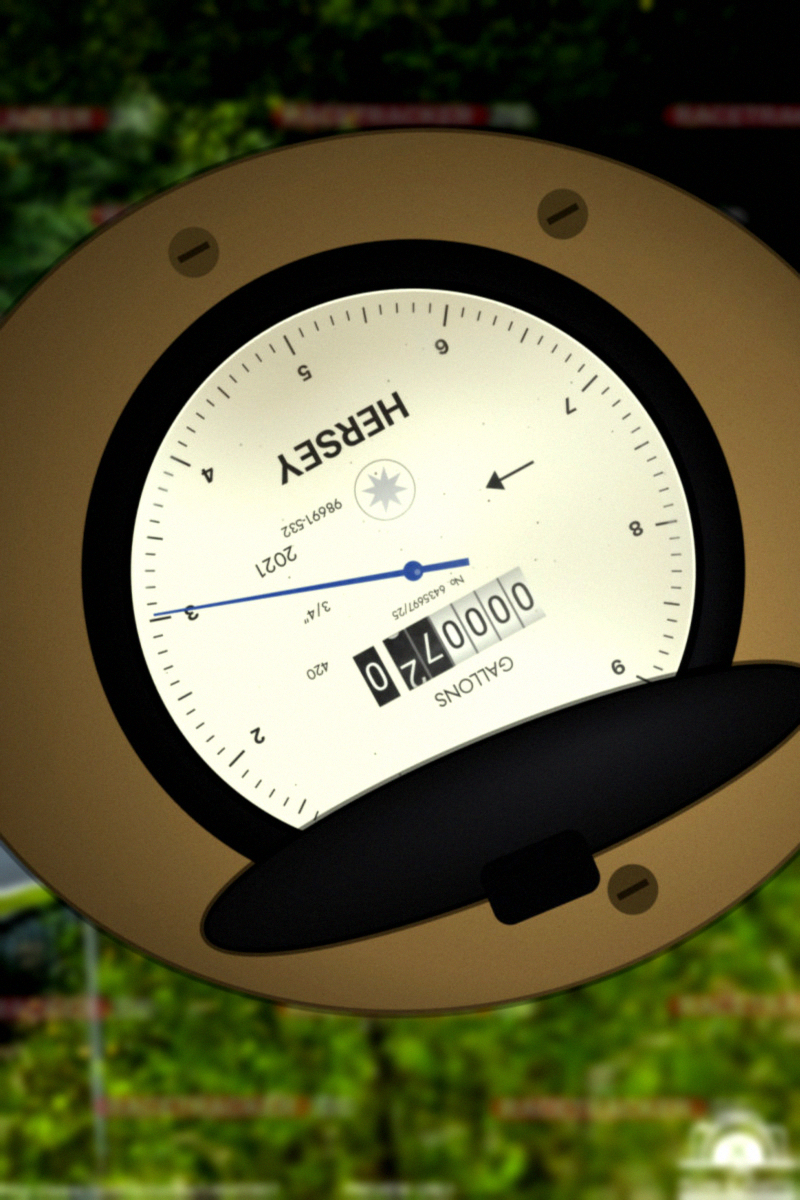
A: 723.0 gal
